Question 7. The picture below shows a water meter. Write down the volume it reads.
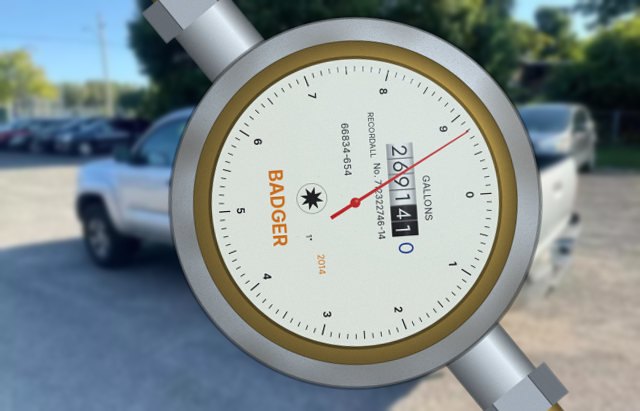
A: 2691409.2 gal
